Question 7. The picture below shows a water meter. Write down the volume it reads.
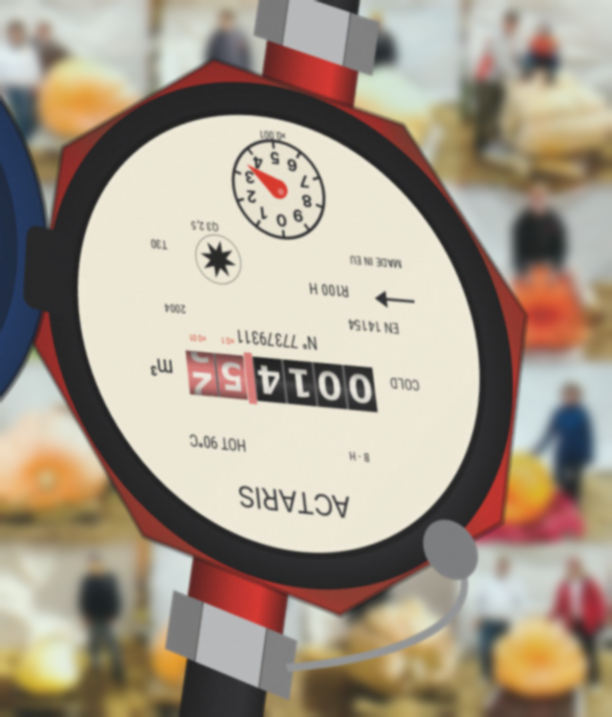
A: 14.523 m³
